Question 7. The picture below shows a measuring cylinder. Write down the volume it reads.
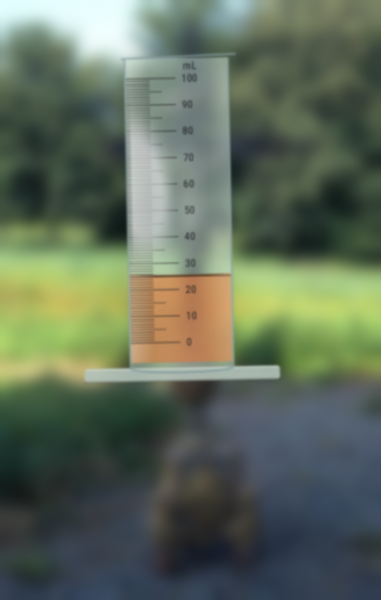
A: 25 mL
